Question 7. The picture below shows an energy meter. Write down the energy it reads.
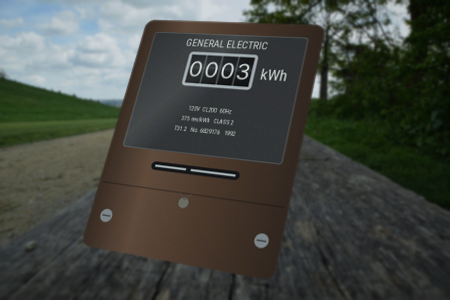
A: 3 kWh
